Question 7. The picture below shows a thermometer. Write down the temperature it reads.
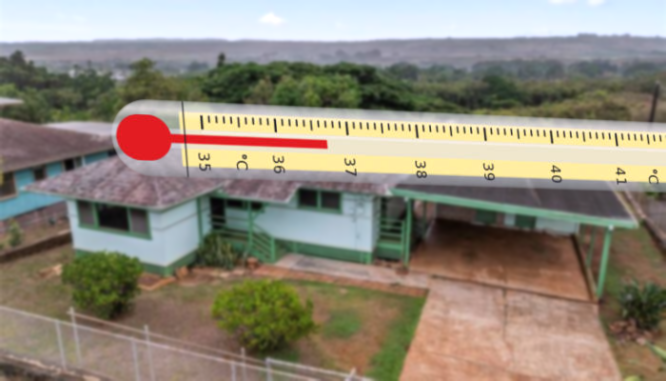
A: 36.7 °C
